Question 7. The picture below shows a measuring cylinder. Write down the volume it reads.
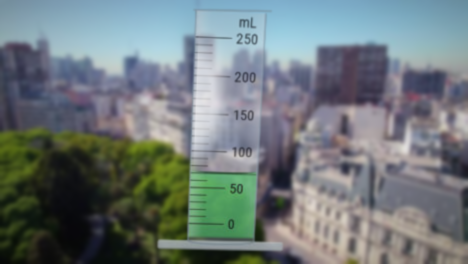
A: 70 mL
